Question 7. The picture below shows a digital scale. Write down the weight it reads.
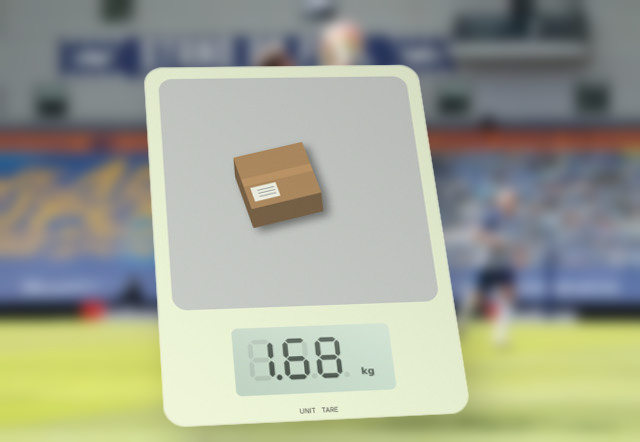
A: 1.68 kg
